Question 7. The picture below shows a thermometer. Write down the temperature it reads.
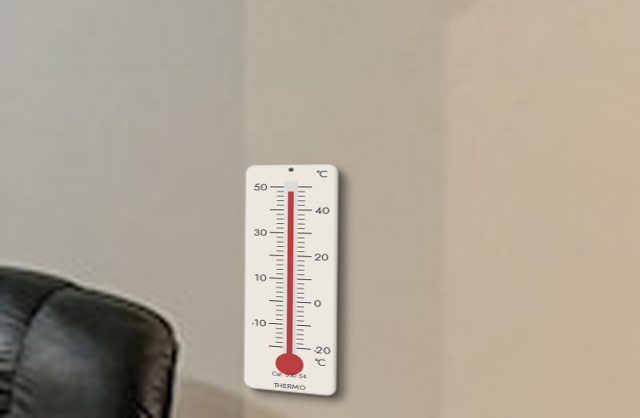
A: 48 °C
